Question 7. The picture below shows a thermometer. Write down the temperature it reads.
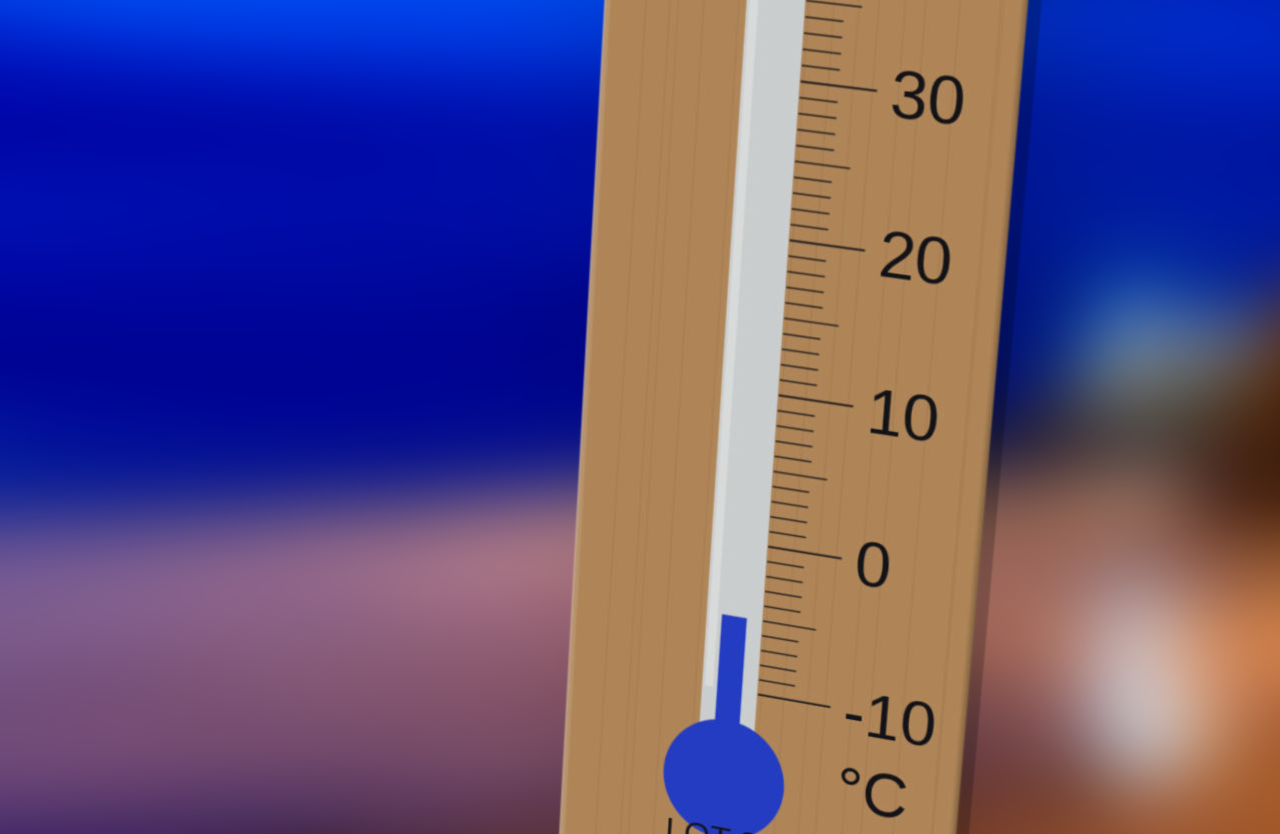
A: -5 °C
